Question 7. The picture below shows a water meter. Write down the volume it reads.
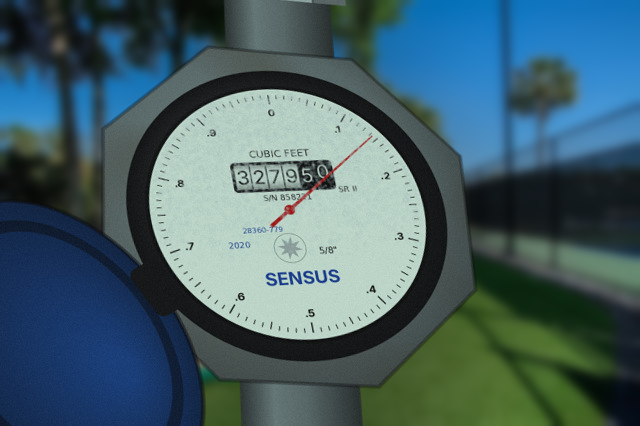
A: 327950.14 ft³
